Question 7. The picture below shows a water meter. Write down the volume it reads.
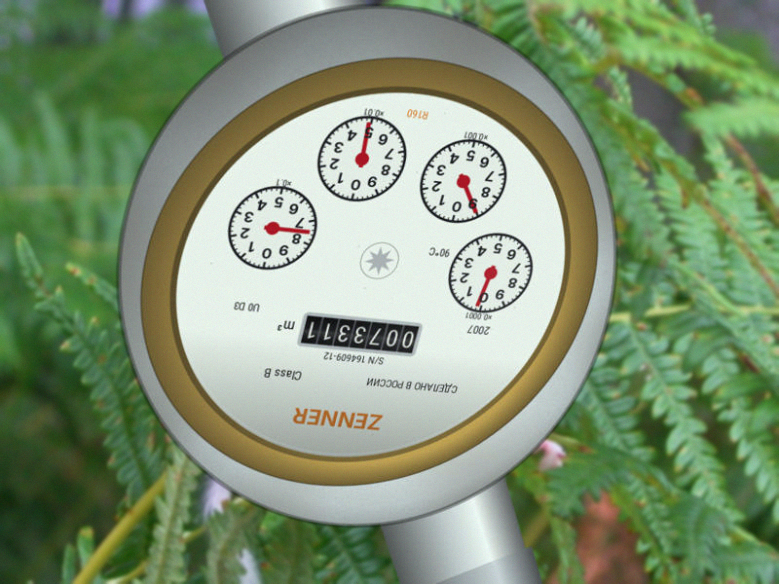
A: 73311.7490 m³
